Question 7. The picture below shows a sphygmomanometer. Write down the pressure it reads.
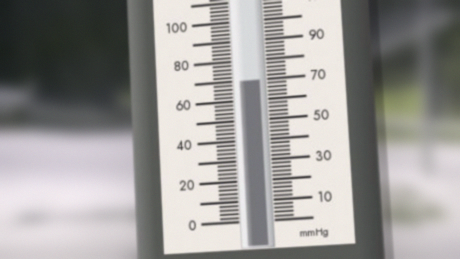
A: 70 mmHg
